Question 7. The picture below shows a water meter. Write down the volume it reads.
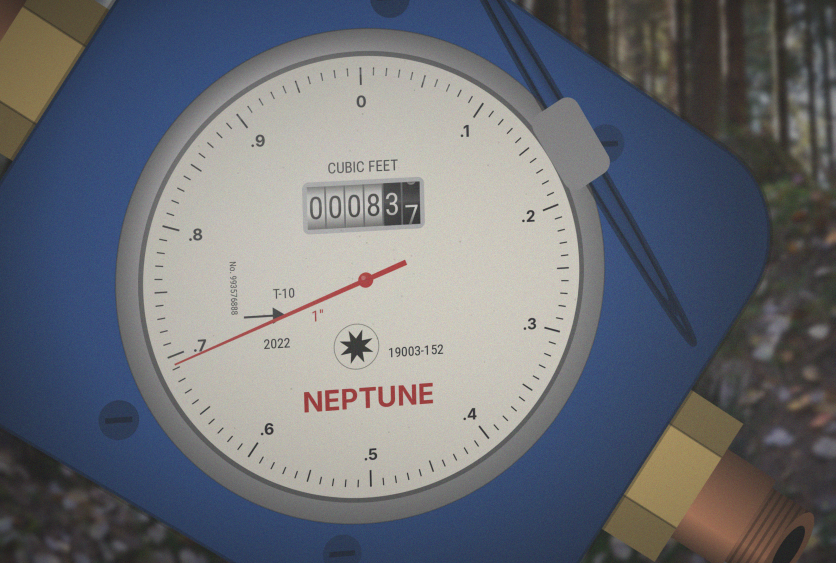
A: 836.69 ft³
